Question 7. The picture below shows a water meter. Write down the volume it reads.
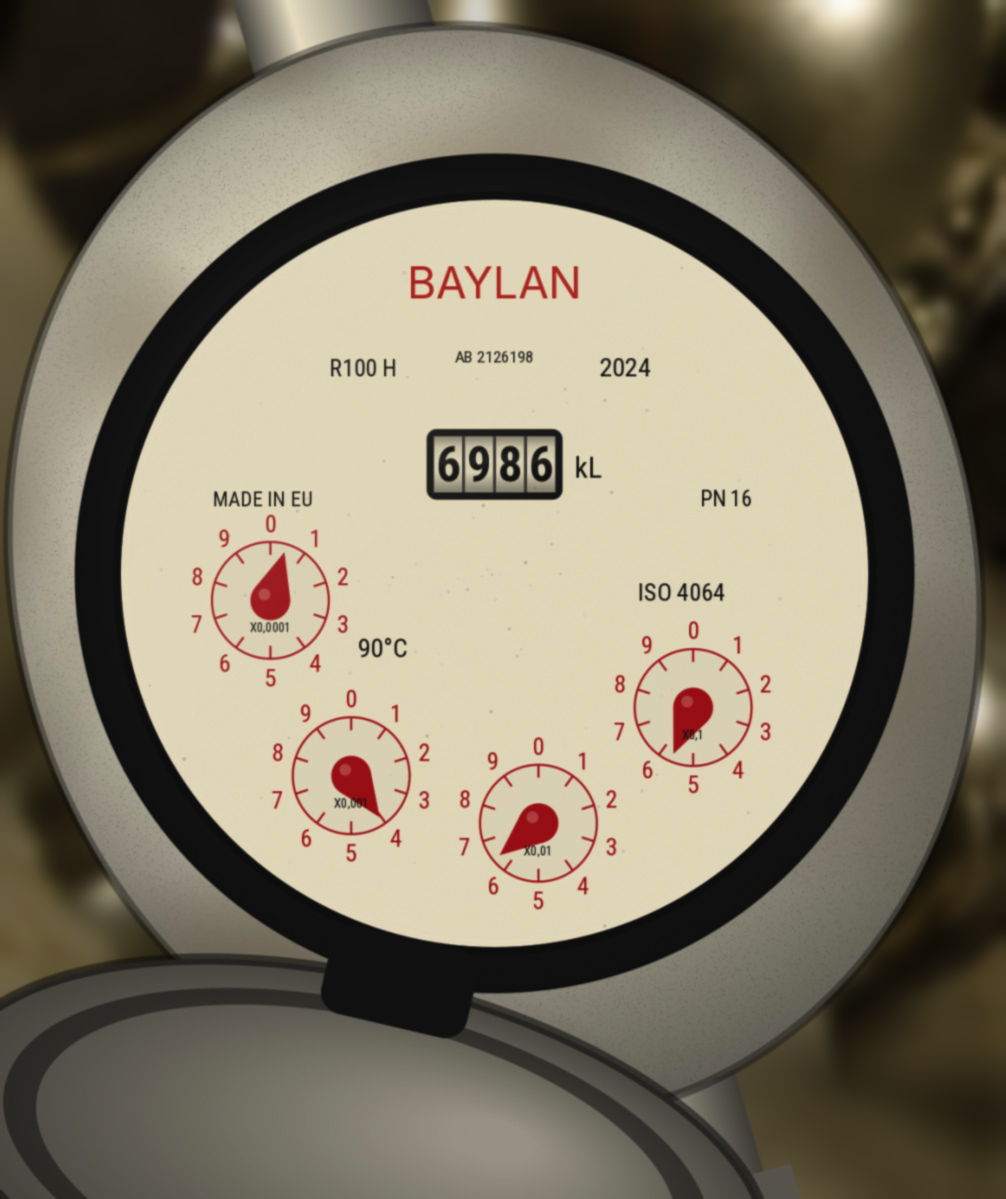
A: 6986.5640 kL
